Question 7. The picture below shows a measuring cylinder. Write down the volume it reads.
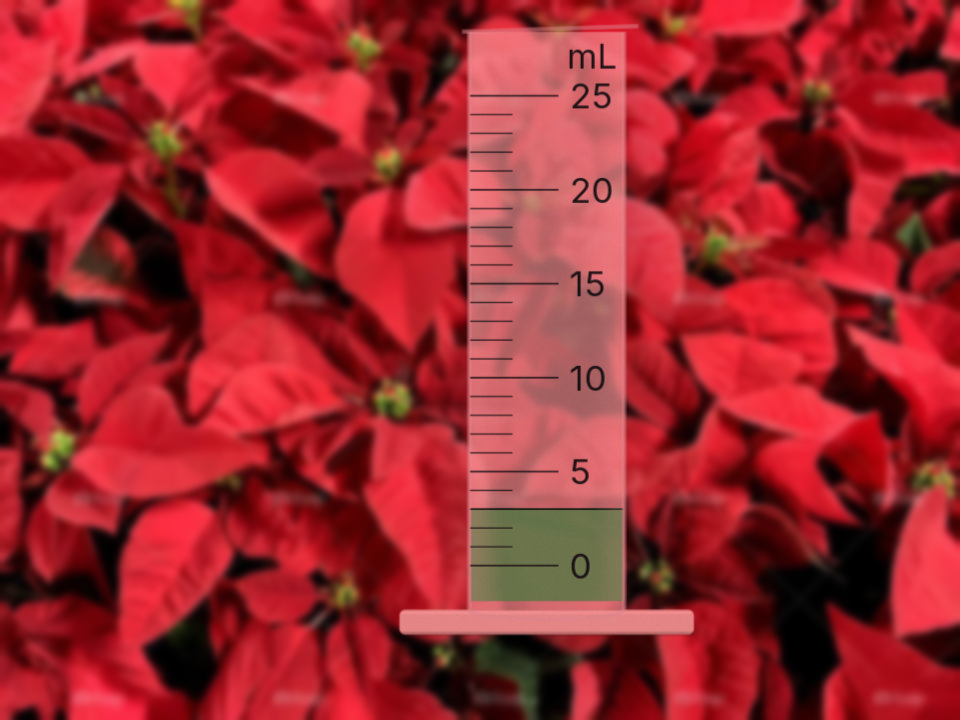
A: 3 mL
